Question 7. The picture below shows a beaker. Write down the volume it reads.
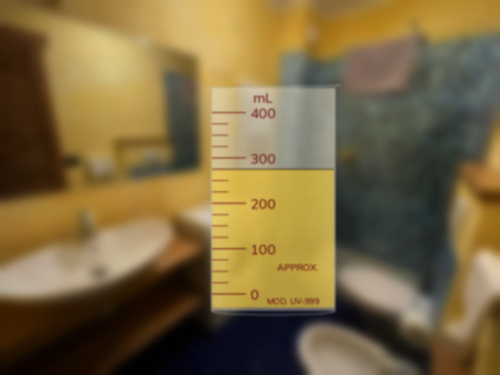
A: 275 mL
